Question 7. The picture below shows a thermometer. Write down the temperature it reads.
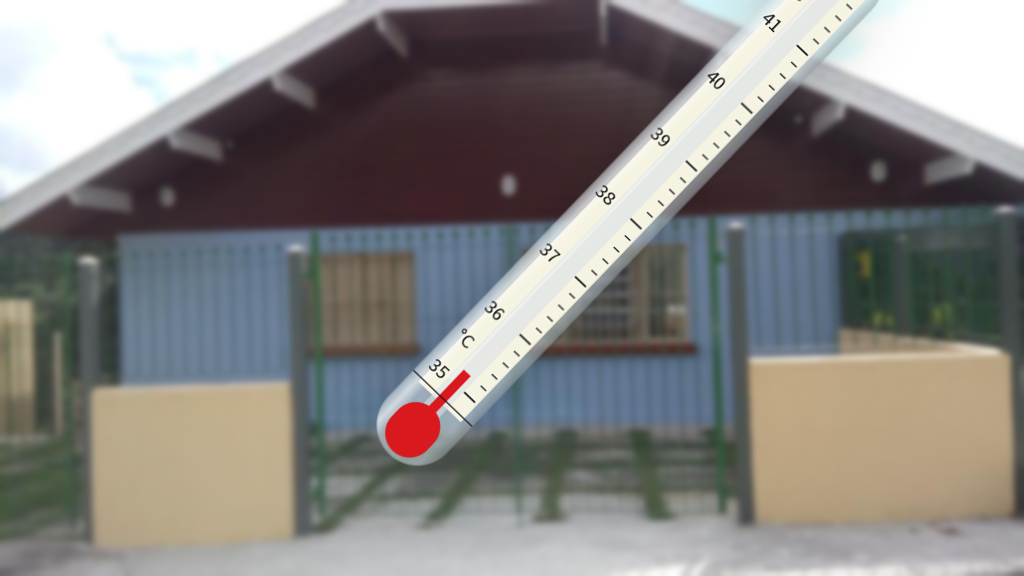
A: 35.2 °C
